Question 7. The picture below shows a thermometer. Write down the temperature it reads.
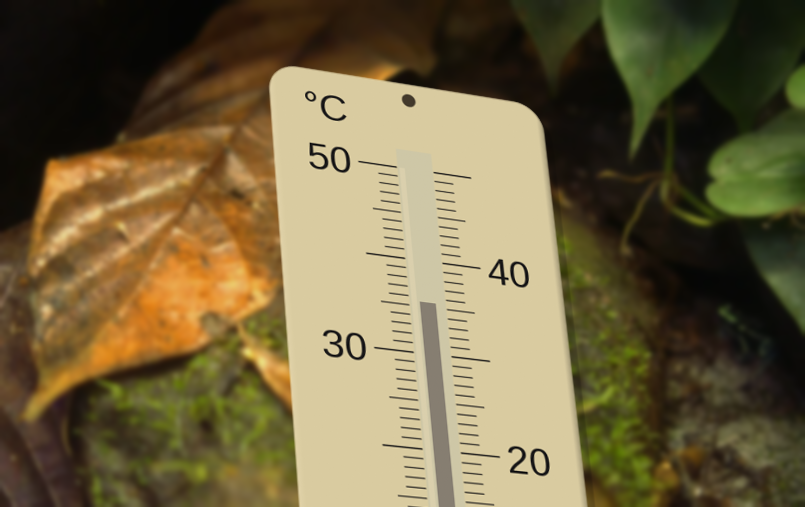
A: 35.5 °C
